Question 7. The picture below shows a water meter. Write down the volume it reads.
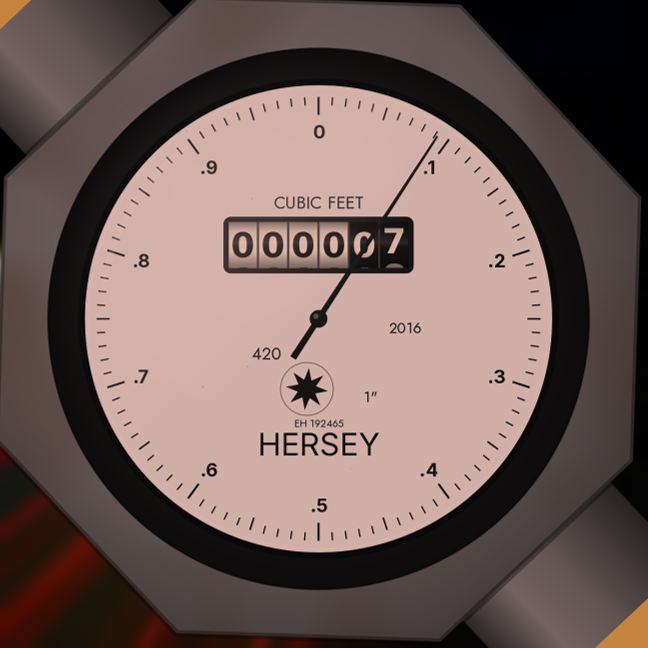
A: 7.09 ft³
